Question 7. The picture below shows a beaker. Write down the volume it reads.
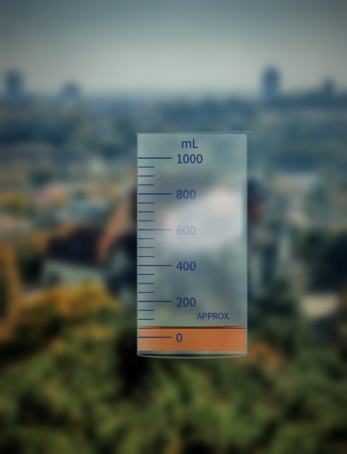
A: 50 mL
